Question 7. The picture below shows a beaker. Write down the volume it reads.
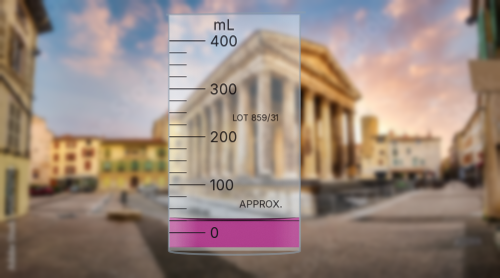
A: 25 mL
